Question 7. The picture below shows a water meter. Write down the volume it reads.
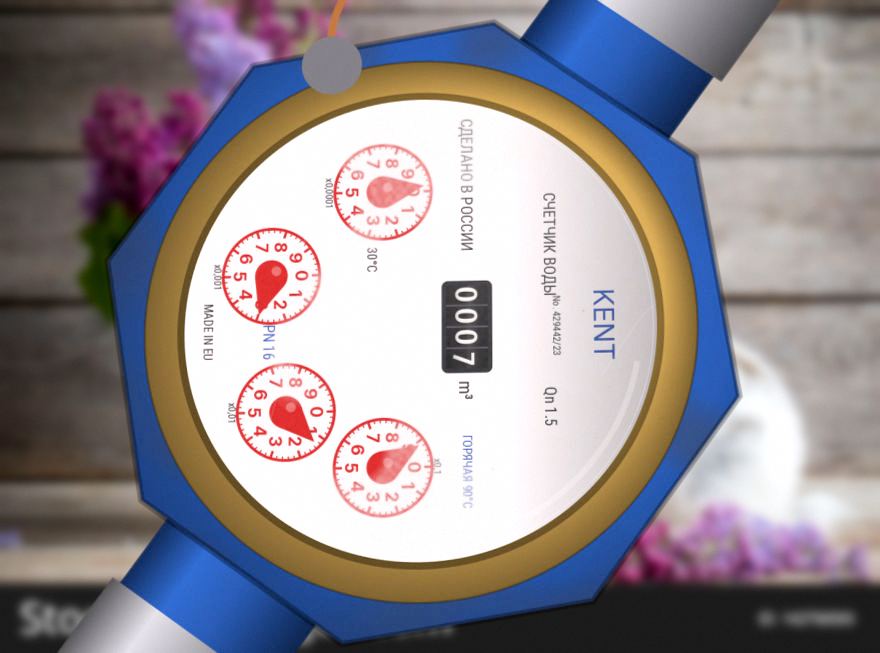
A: 6.9129 m³
